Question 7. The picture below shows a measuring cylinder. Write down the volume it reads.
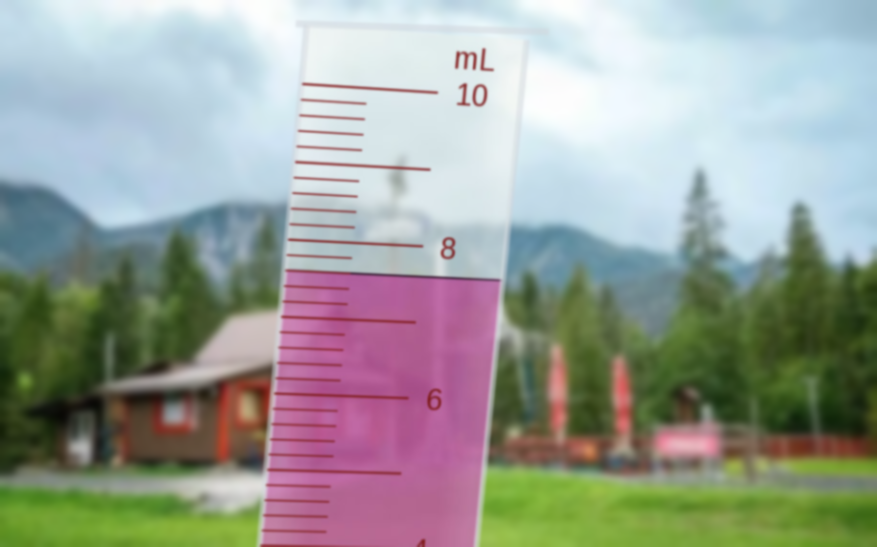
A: 7.6 mL
